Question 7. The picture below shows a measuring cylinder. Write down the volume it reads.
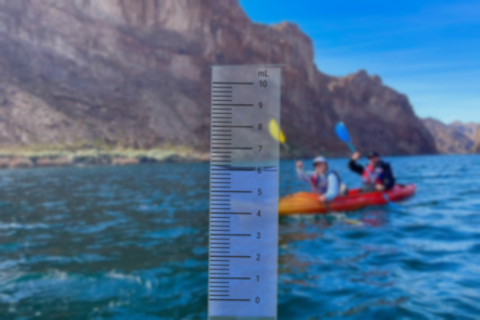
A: 6 mL
